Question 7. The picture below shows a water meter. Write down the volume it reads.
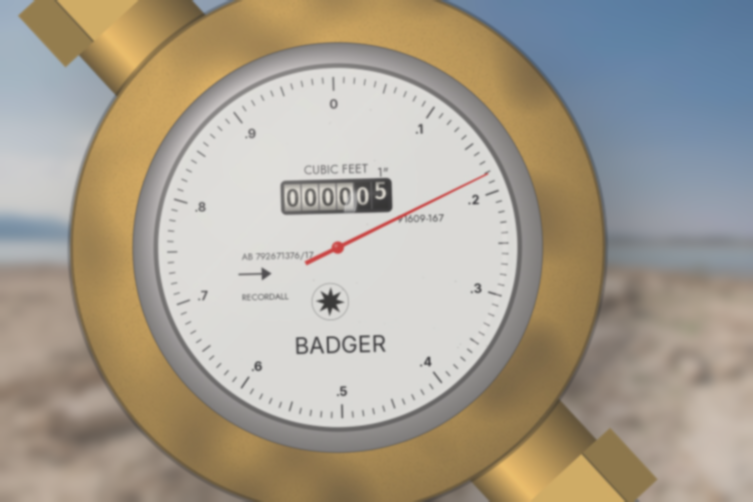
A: 5.18 ft³
